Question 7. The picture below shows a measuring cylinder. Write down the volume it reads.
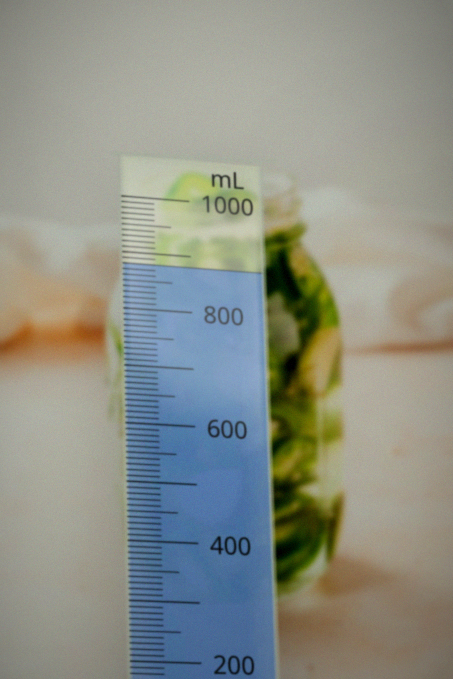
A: 880 mL
